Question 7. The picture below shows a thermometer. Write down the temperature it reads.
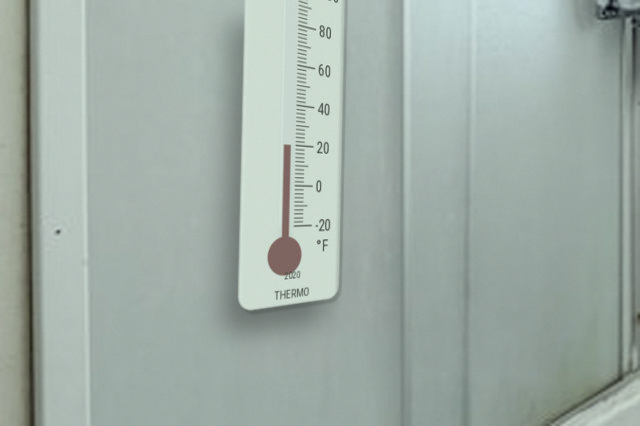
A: 20 °F
